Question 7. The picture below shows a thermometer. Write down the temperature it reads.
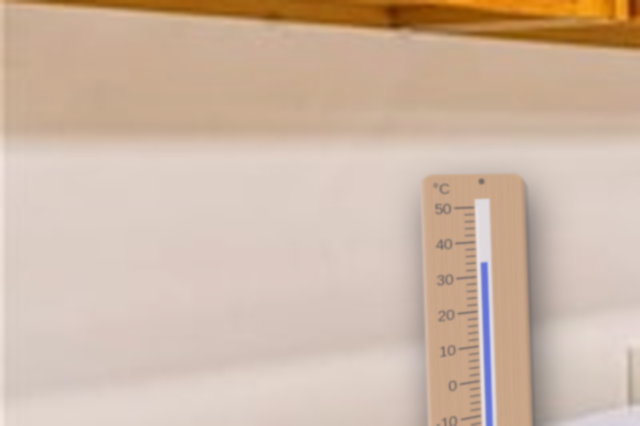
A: 34 °C
